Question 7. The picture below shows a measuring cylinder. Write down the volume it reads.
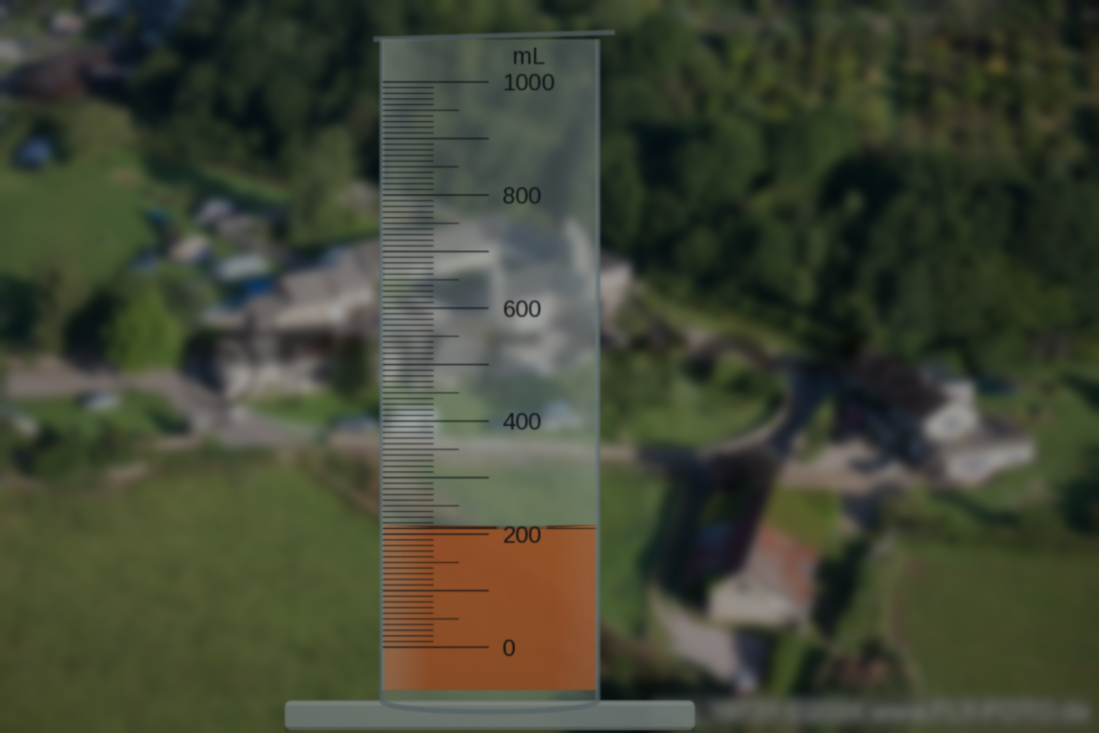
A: 210 mL
